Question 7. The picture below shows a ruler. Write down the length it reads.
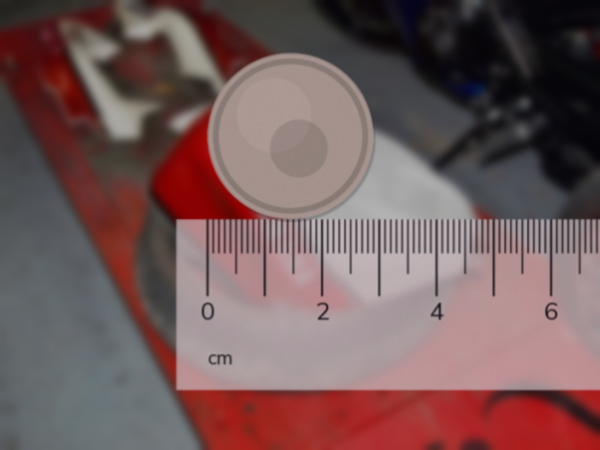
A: 2.9 cm
